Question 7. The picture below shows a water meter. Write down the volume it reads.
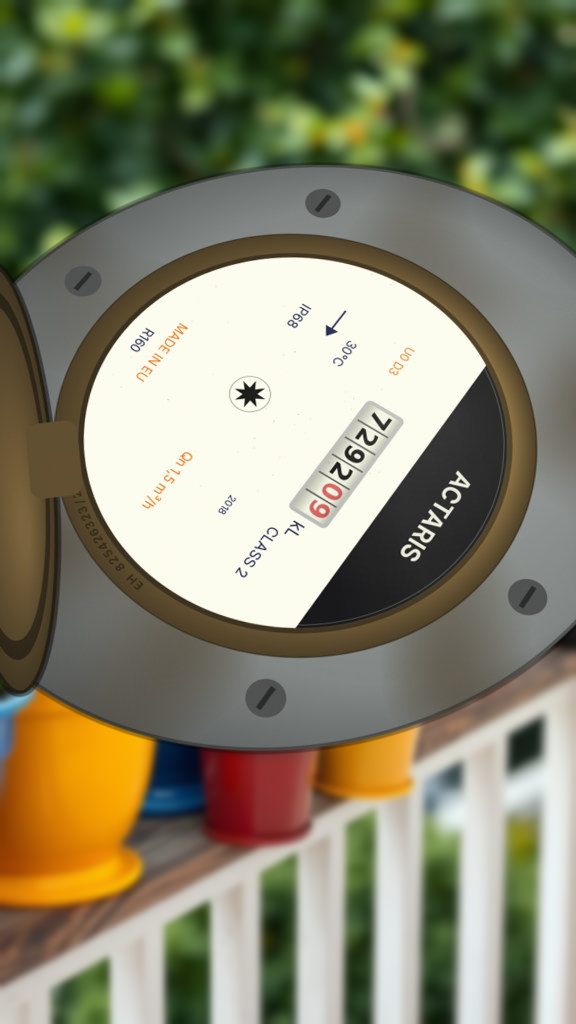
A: 7292.09 kL
